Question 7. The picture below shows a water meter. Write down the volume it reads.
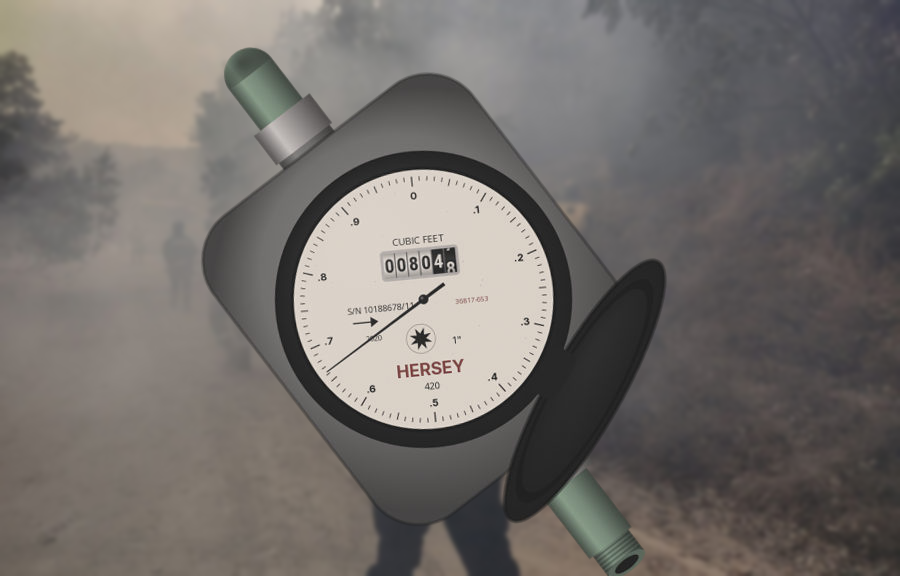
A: 8047.66 ft³
